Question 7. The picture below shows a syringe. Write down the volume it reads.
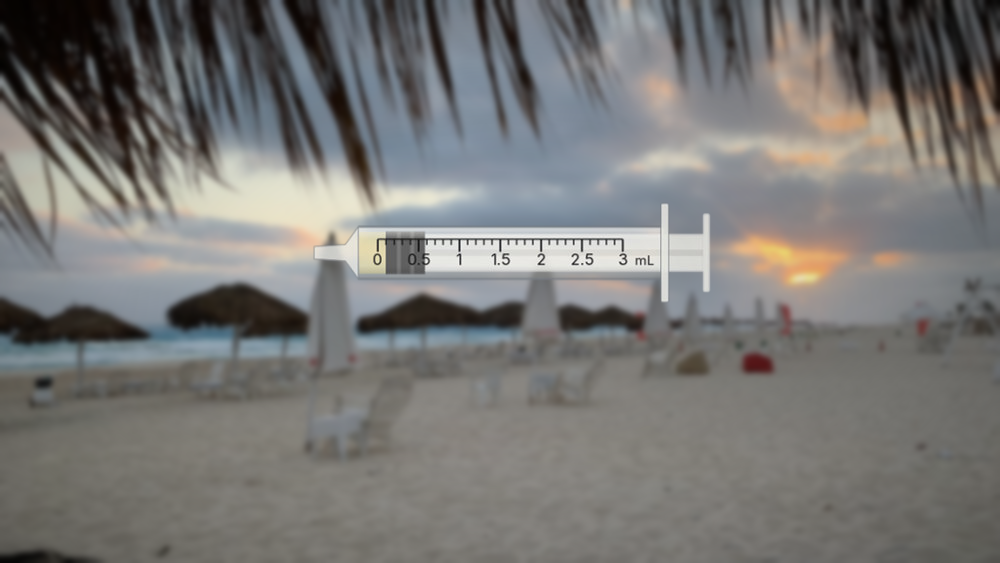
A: 0.1 mL
